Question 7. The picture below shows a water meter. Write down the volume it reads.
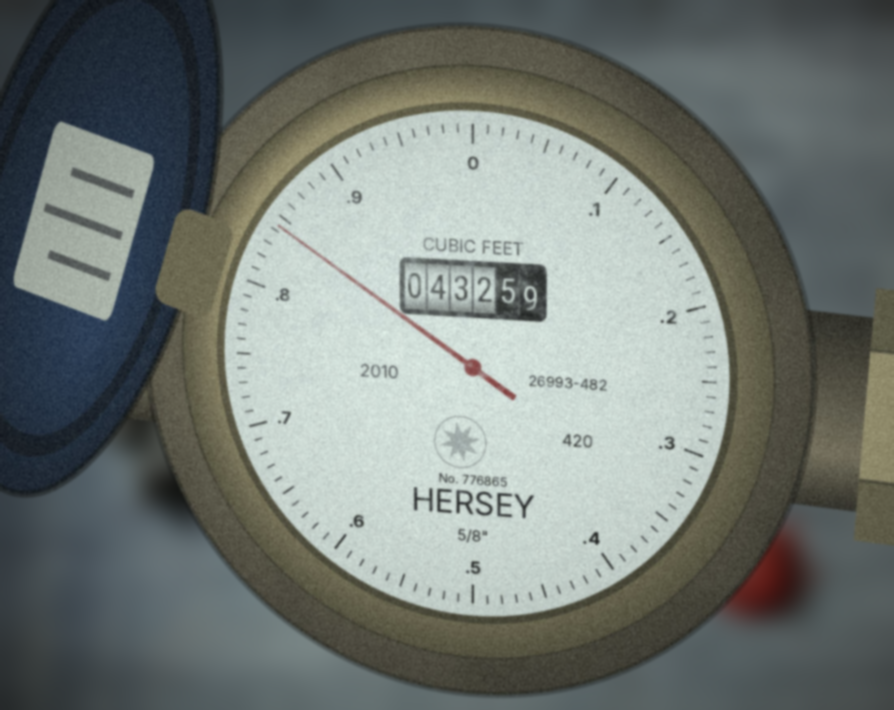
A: 43258.84 ft³
